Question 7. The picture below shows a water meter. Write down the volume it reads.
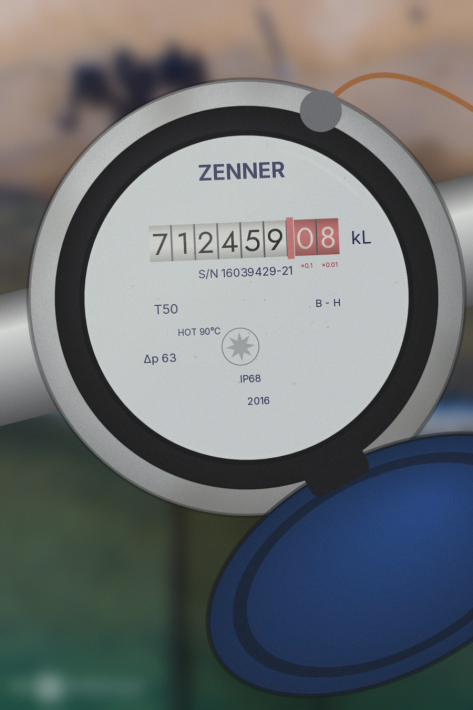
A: 712459.08 kL
